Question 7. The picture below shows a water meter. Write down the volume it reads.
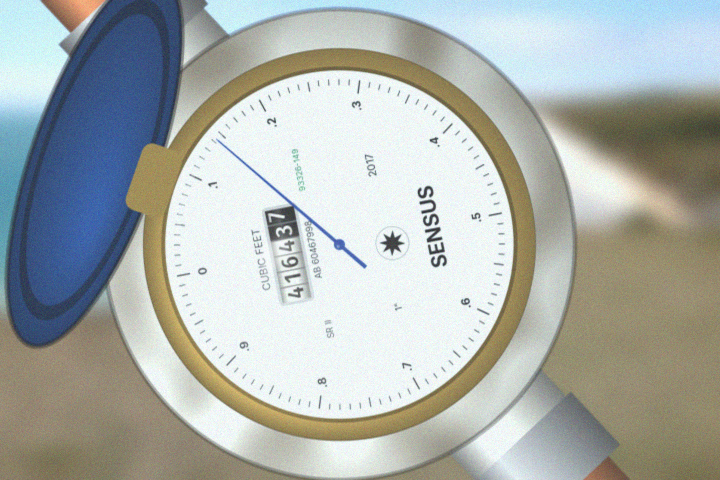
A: 416437.14 ft³
